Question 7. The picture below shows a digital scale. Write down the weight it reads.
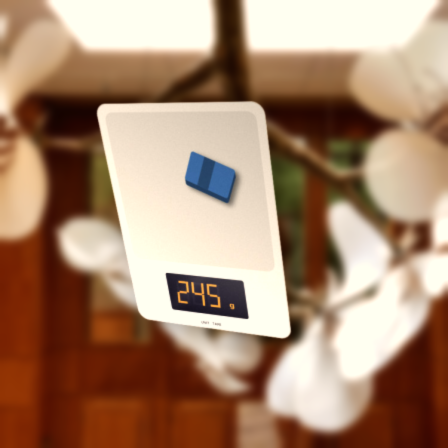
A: 245 g
